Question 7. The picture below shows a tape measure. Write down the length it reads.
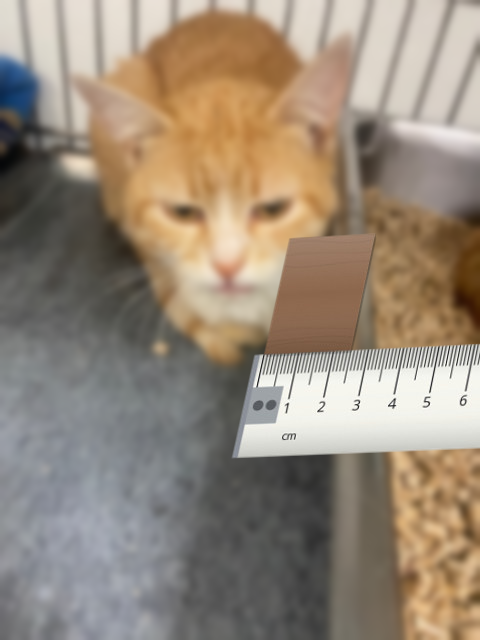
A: 2.5 cm
